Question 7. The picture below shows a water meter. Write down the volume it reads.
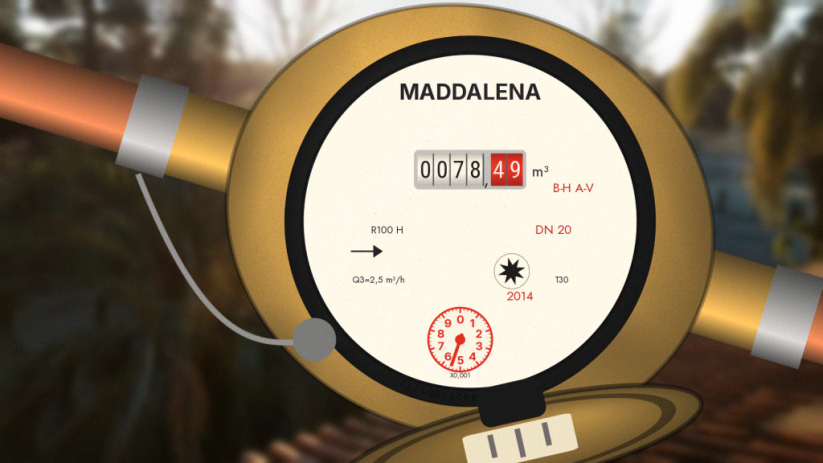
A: 78.495 m³
